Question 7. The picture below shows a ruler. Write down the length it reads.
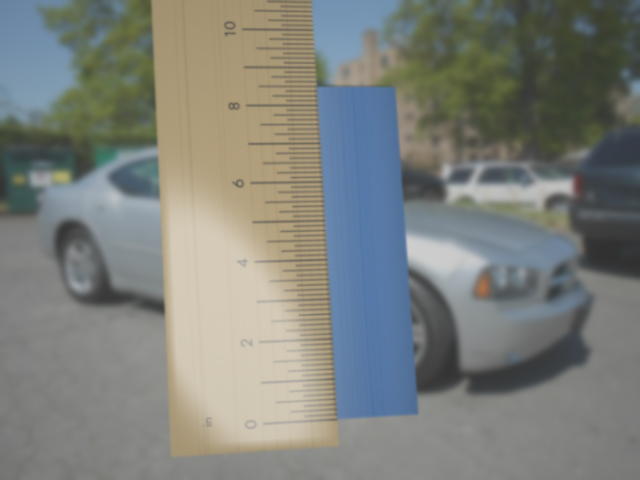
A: 8.5 in
